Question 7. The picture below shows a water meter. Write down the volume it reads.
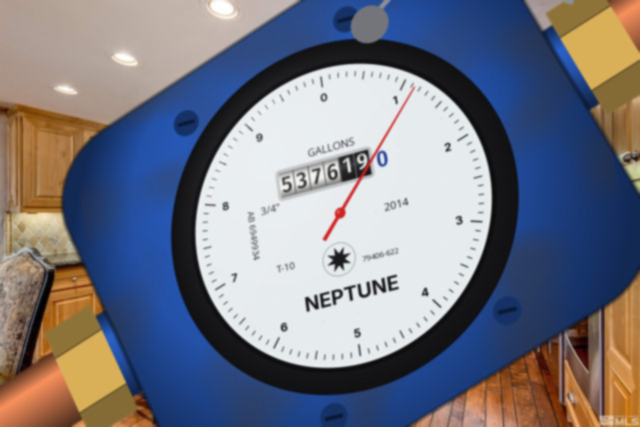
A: 5376191.1 gal
